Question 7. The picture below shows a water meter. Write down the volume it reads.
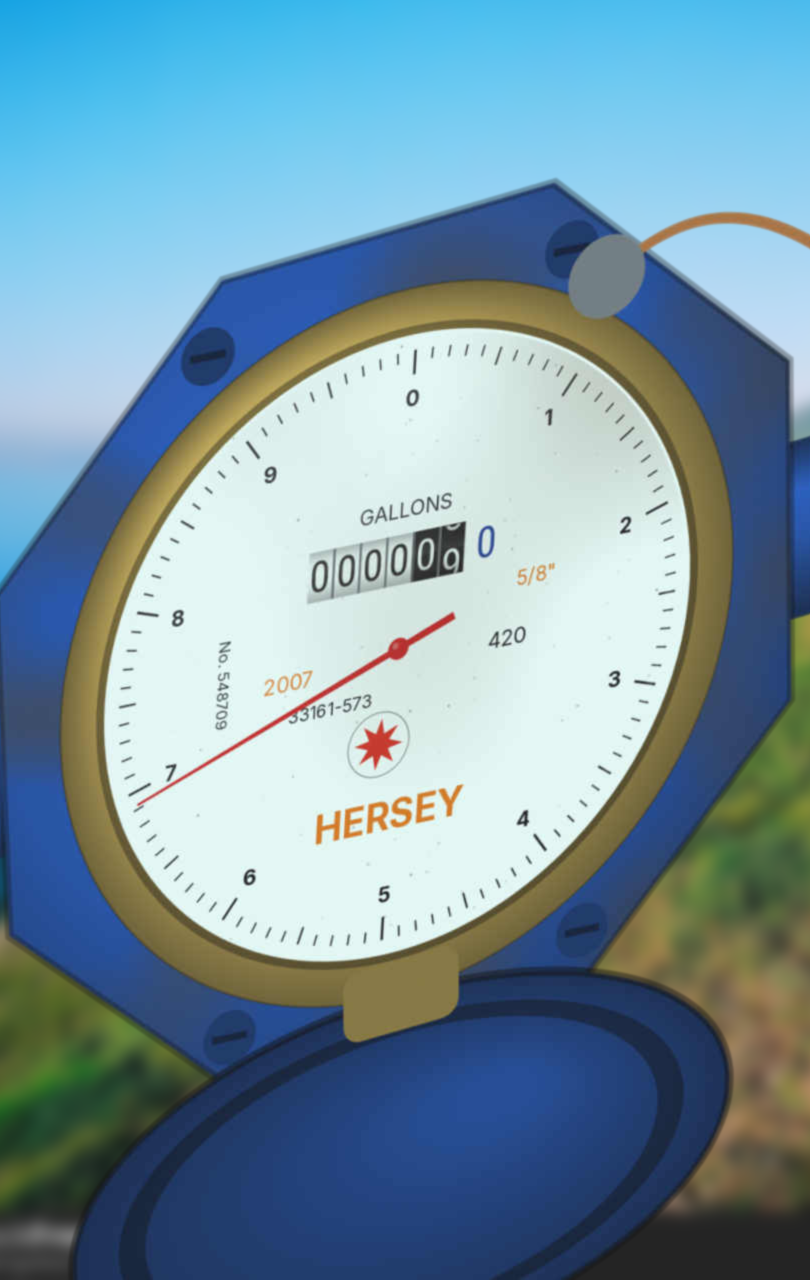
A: 86.9 gal
